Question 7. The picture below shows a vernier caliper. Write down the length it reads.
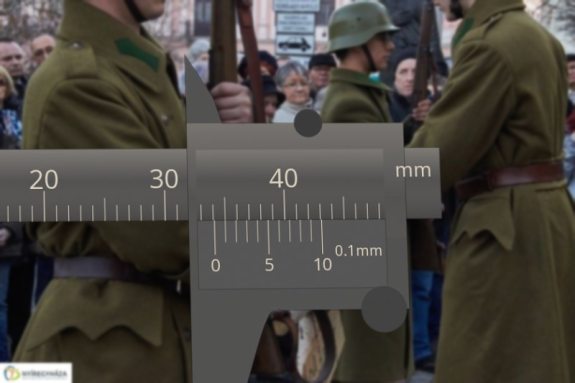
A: 34.1 mm
